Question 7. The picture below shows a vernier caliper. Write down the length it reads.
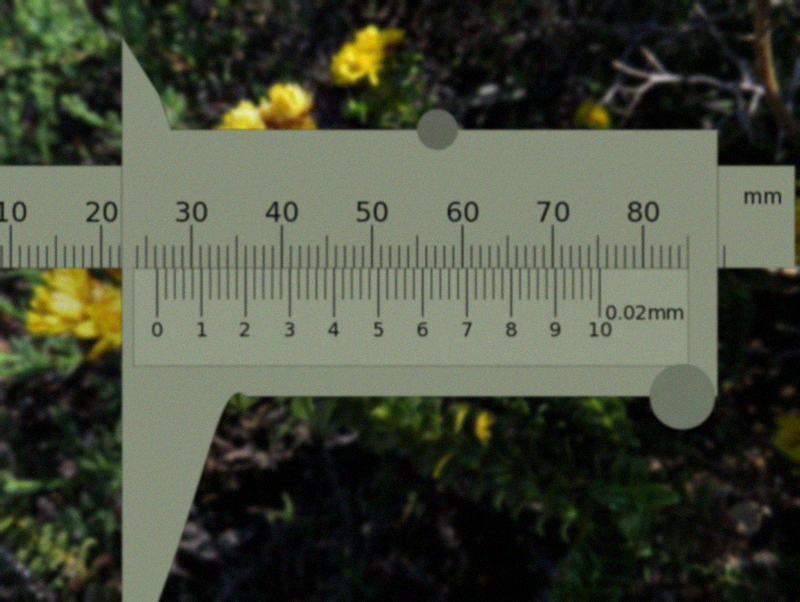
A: 26.2 mm
